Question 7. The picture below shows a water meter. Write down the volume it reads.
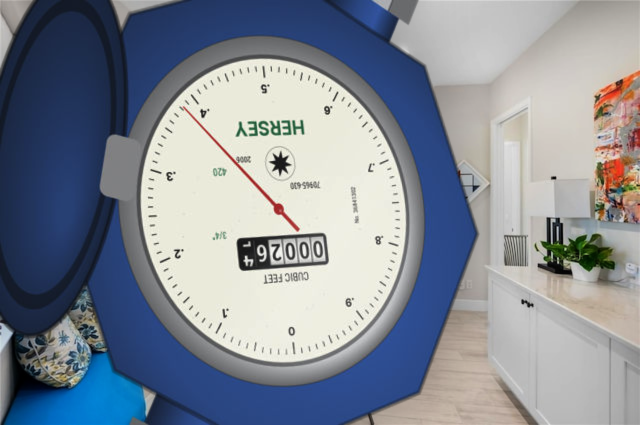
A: 264.38 ft³
